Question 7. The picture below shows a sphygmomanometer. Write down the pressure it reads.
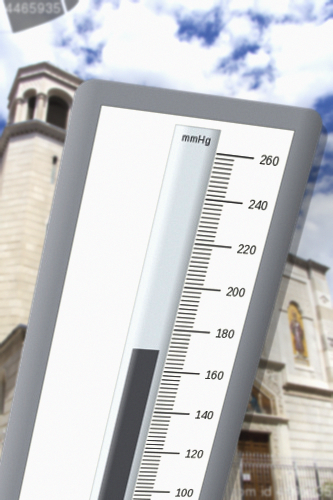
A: 170 mmHg
